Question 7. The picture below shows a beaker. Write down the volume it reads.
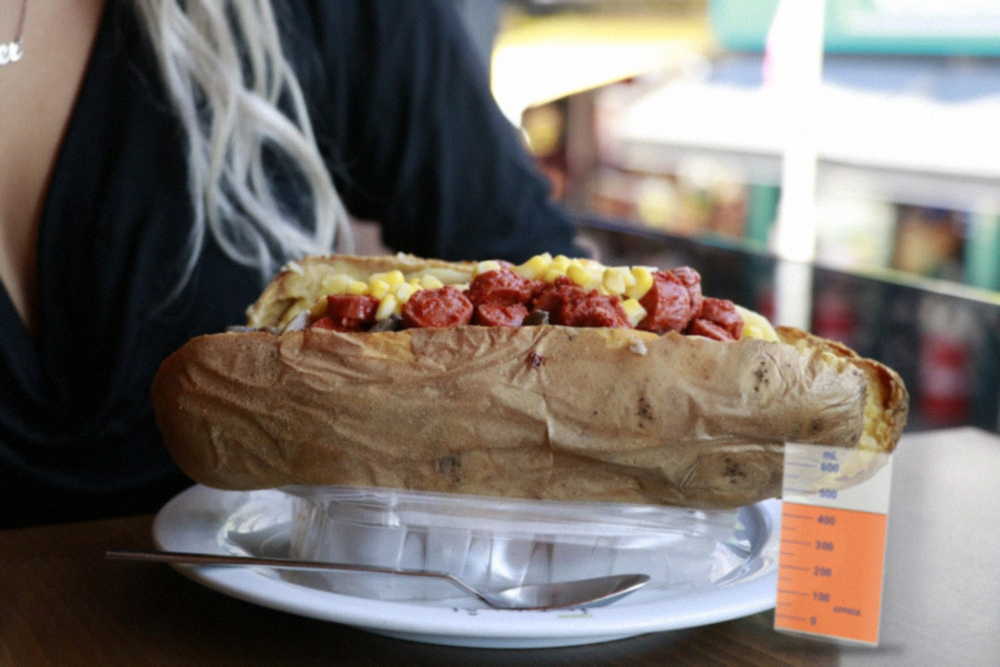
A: 450 mL
